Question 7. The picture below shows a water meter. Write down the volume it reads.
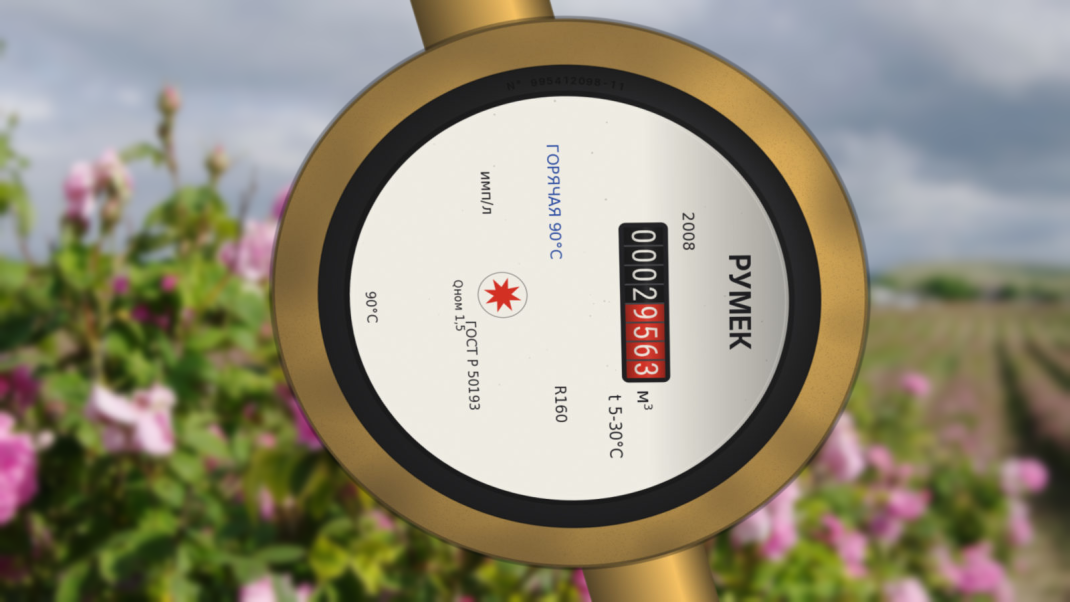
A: 2.9563 m³
